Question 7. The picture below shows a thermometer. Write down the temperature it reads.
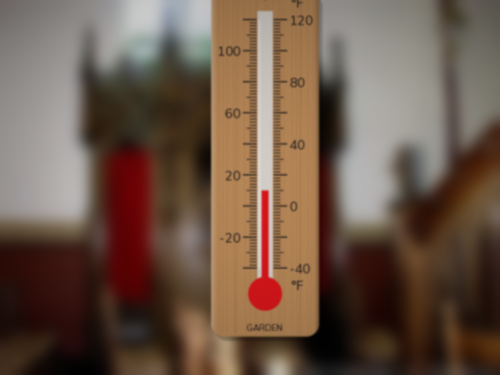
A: 10 °F
